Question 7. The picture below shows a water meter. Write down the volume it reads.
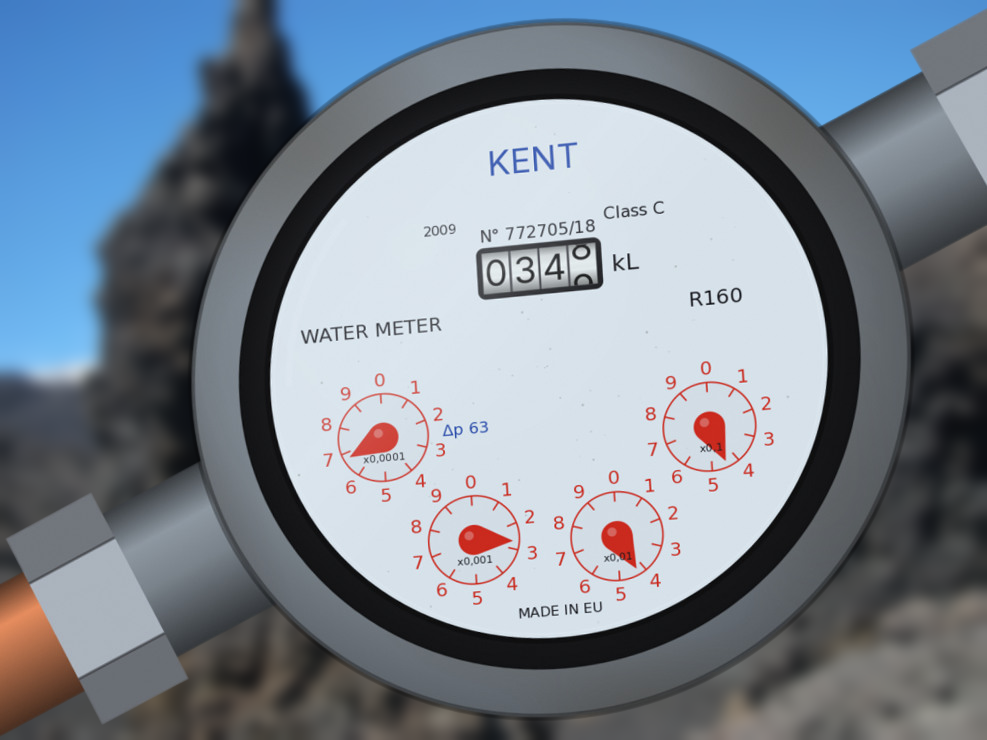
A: 348.4426 kL
